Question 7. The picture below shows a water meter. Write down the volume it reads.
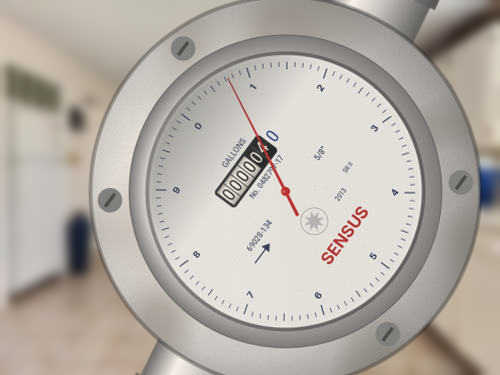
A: 40.7 gal
